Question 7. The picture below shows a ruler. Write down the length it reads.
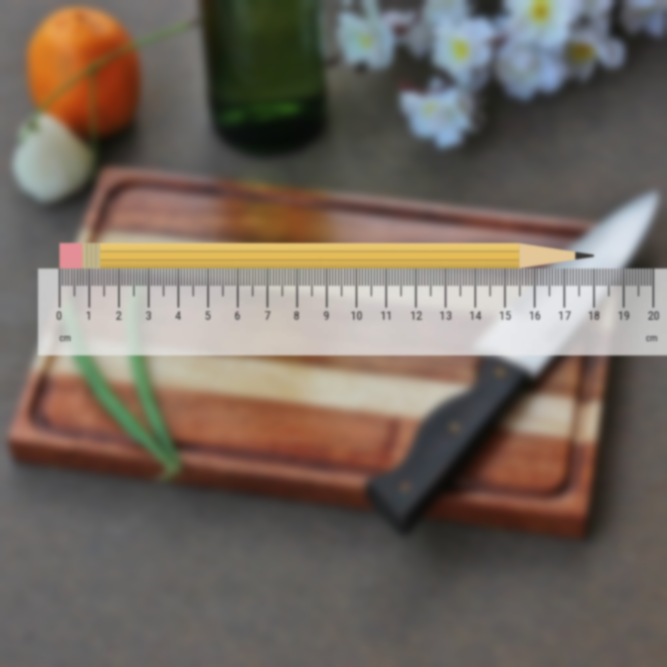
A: 18 cm
